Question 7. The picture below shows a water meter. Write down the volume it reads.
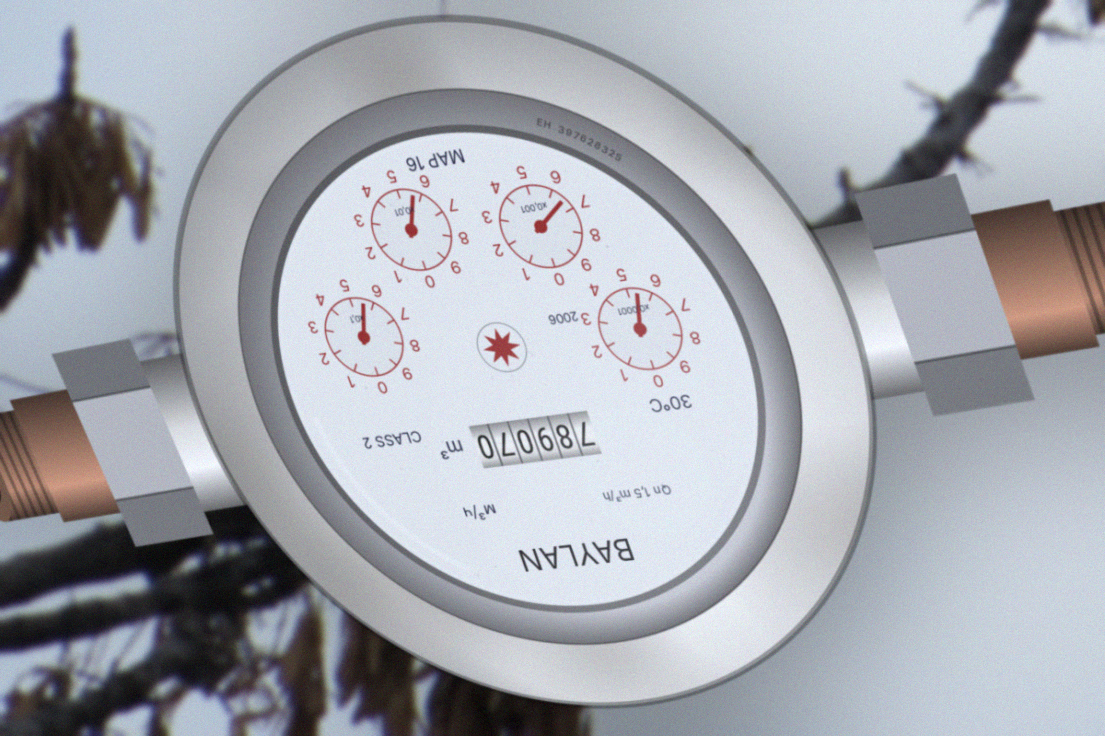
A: 789070.5565 m³
